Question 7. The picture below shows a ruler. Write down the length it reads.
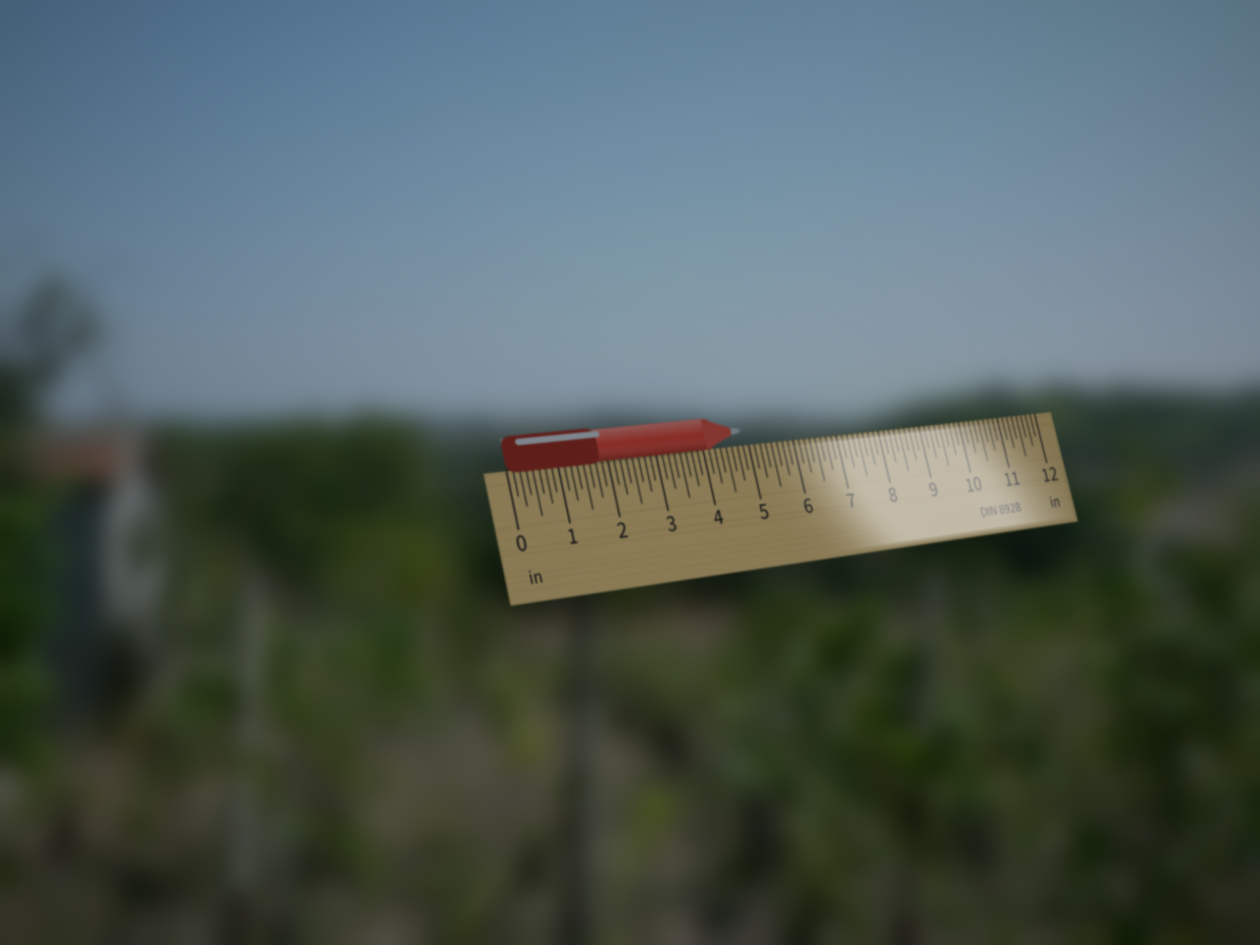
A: 4.875 in
